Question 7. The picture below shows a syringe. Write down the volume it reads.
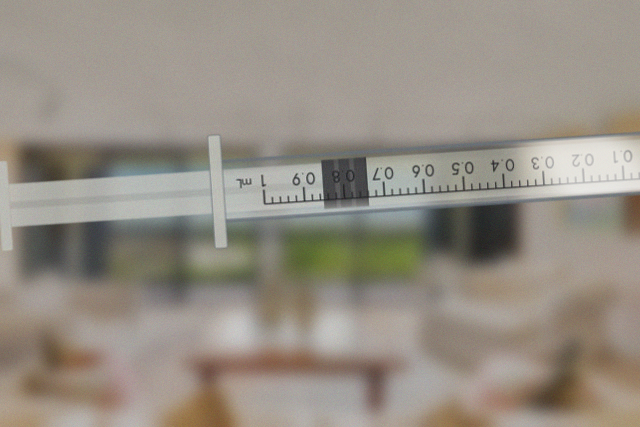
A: 0.74 mL
